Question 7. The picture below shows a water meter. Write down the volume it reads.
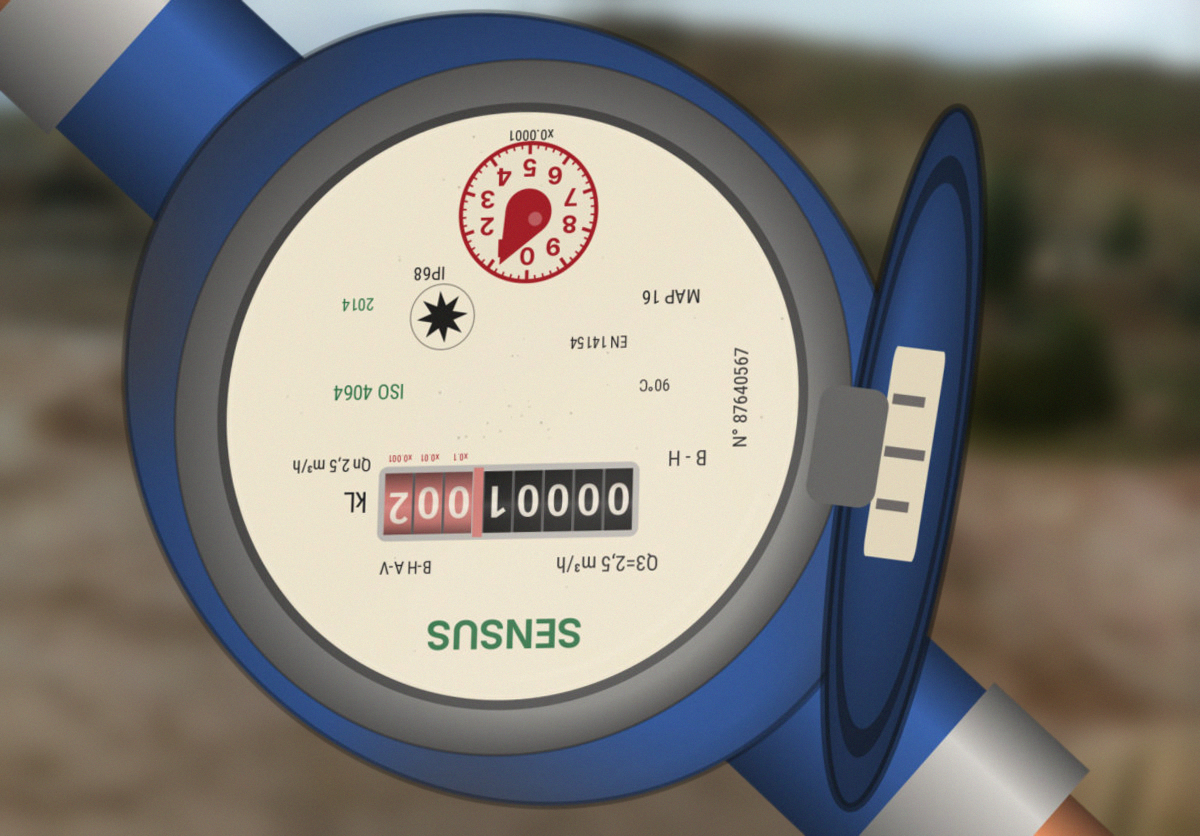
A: 1.0020 kL
